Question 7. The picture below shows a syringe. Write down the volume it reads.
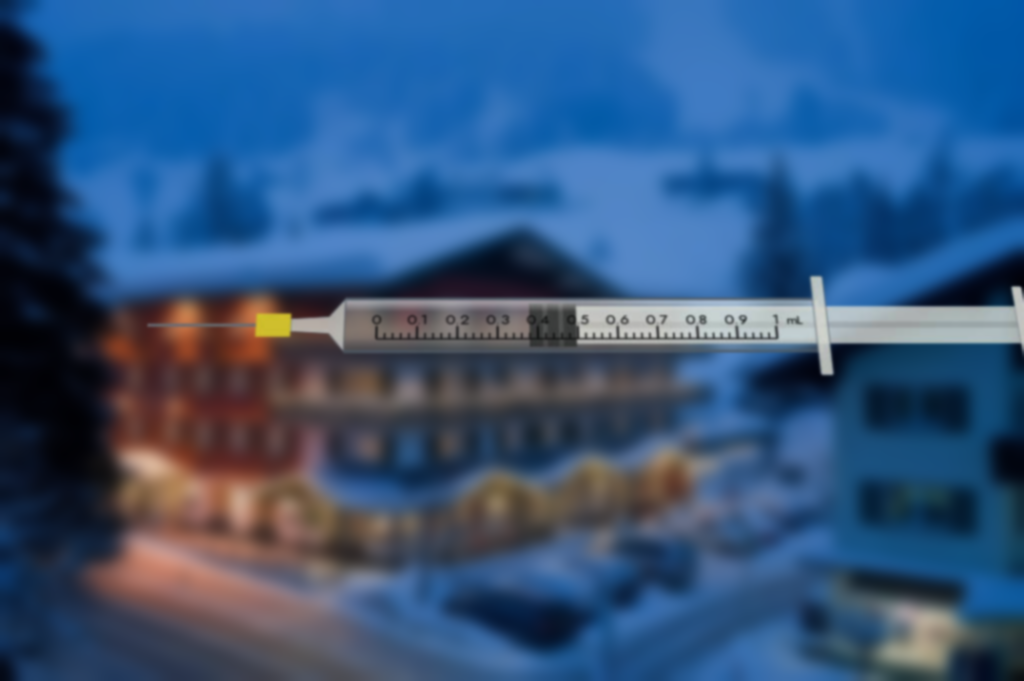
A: 0.38 mL
